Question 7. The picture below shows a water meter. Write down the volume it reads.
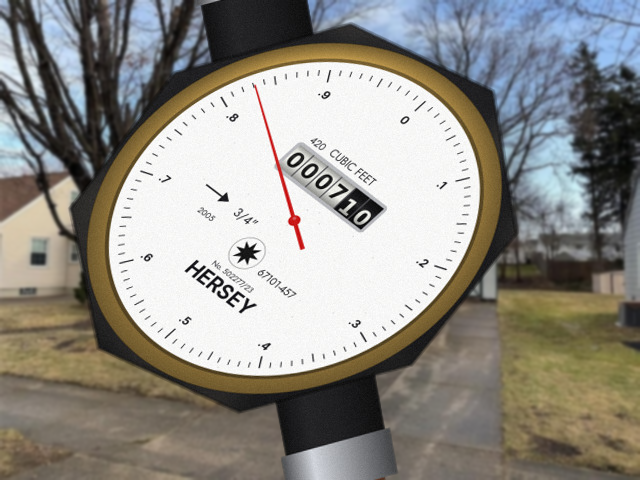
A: 709.83 ft³
